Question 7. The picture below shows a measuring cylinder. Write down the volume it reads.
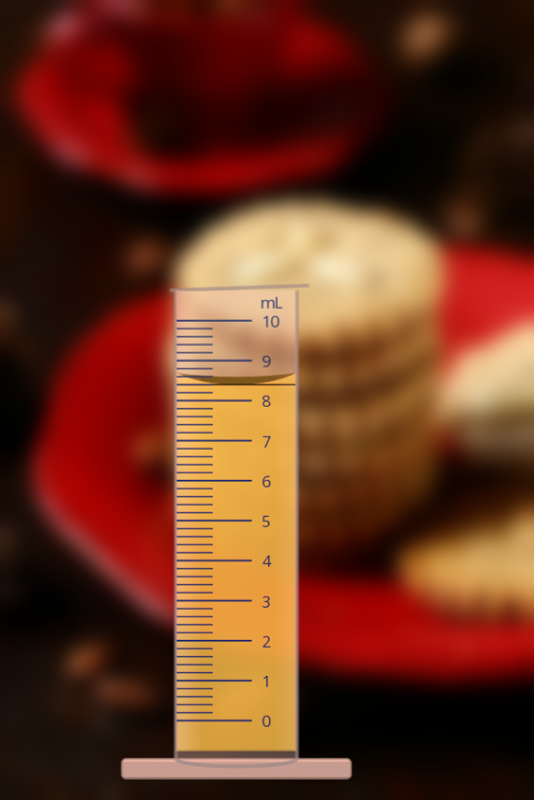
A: 8.4 mL
